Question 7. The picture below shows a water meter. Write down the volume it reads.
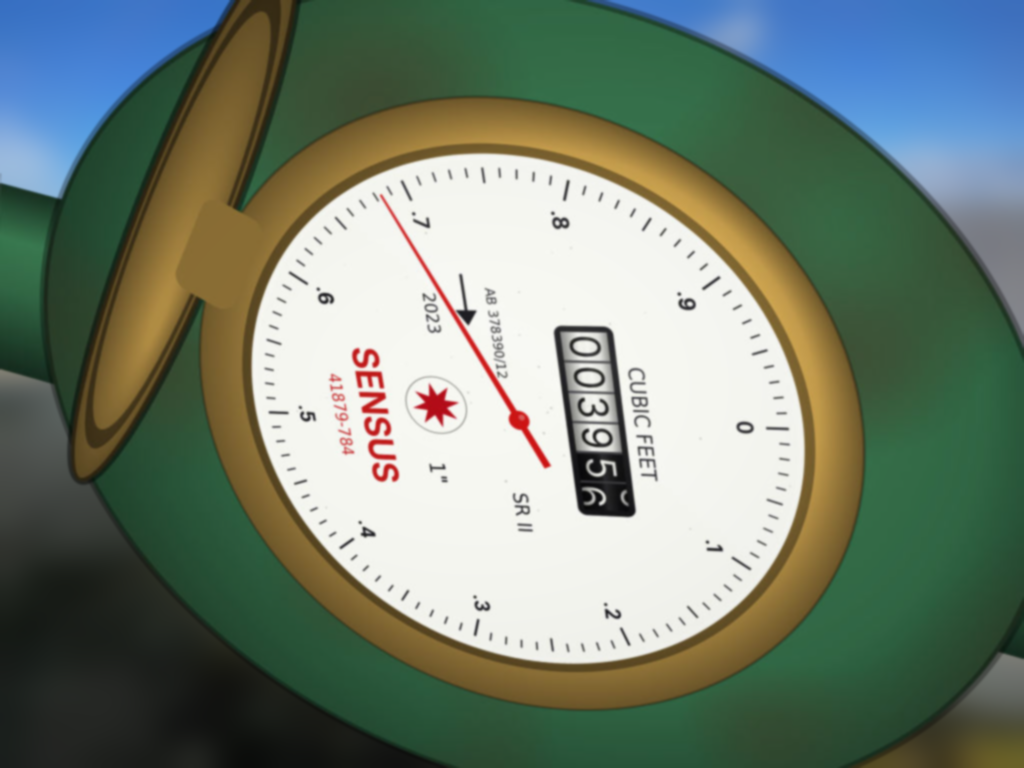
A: 3955.68 ft³
